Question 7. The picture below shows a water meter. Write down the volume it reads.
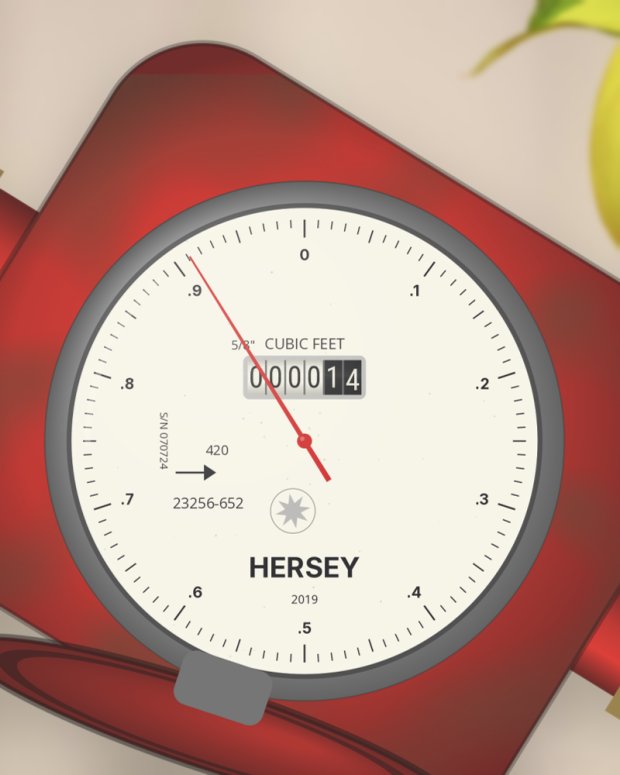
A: 13.91 ft³
